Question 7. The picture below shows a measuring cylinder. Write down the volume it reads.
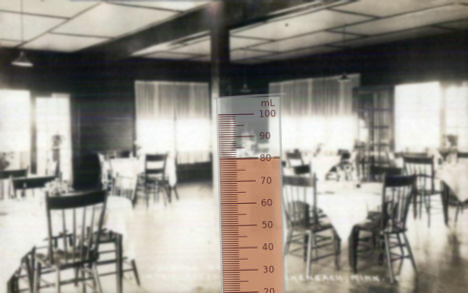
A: 80 mL
